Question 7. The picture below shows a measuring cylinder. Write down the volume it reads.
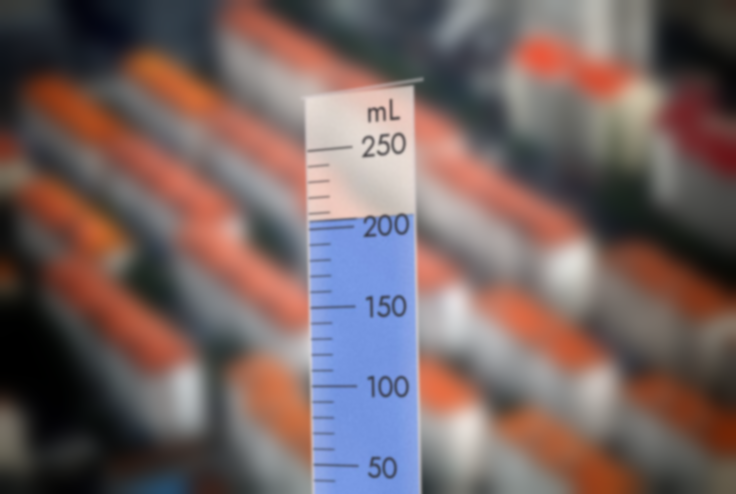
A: 205 mL
